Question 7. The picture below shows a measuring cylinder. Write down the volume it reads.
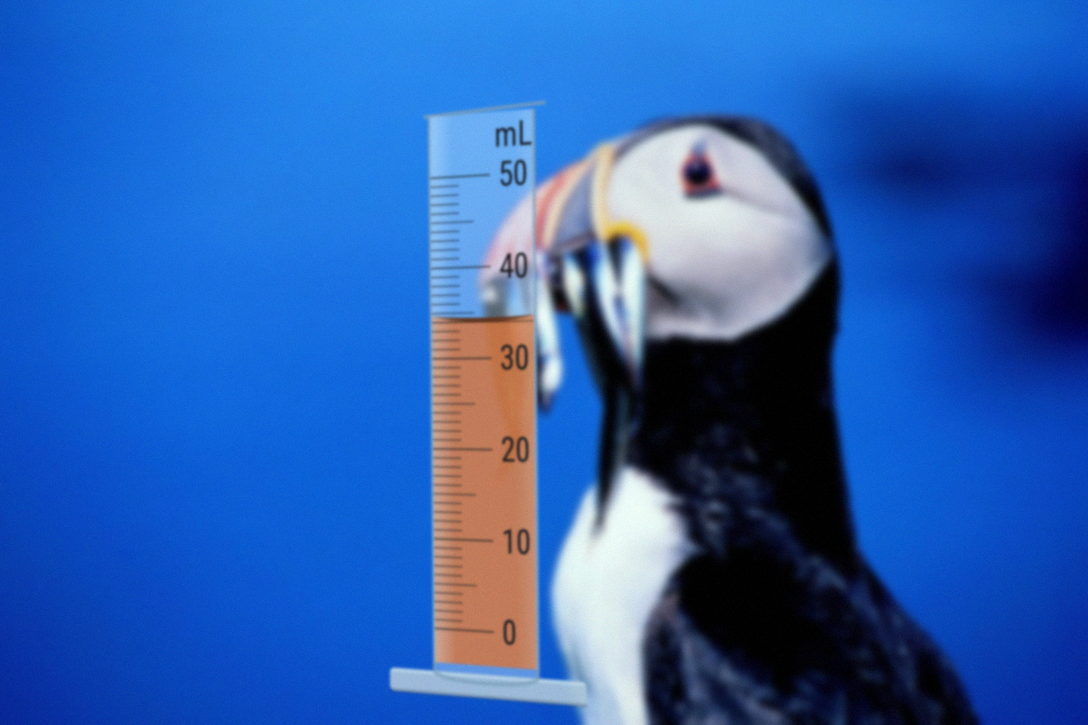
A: 34 mL
